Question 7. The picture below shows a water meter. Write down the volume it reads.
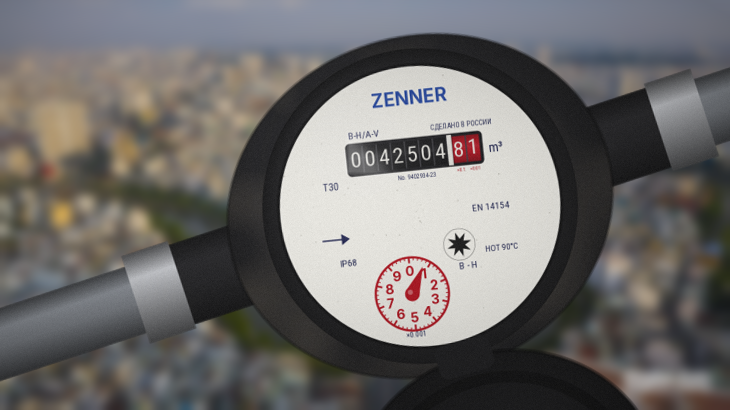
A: 42504.810 m³
